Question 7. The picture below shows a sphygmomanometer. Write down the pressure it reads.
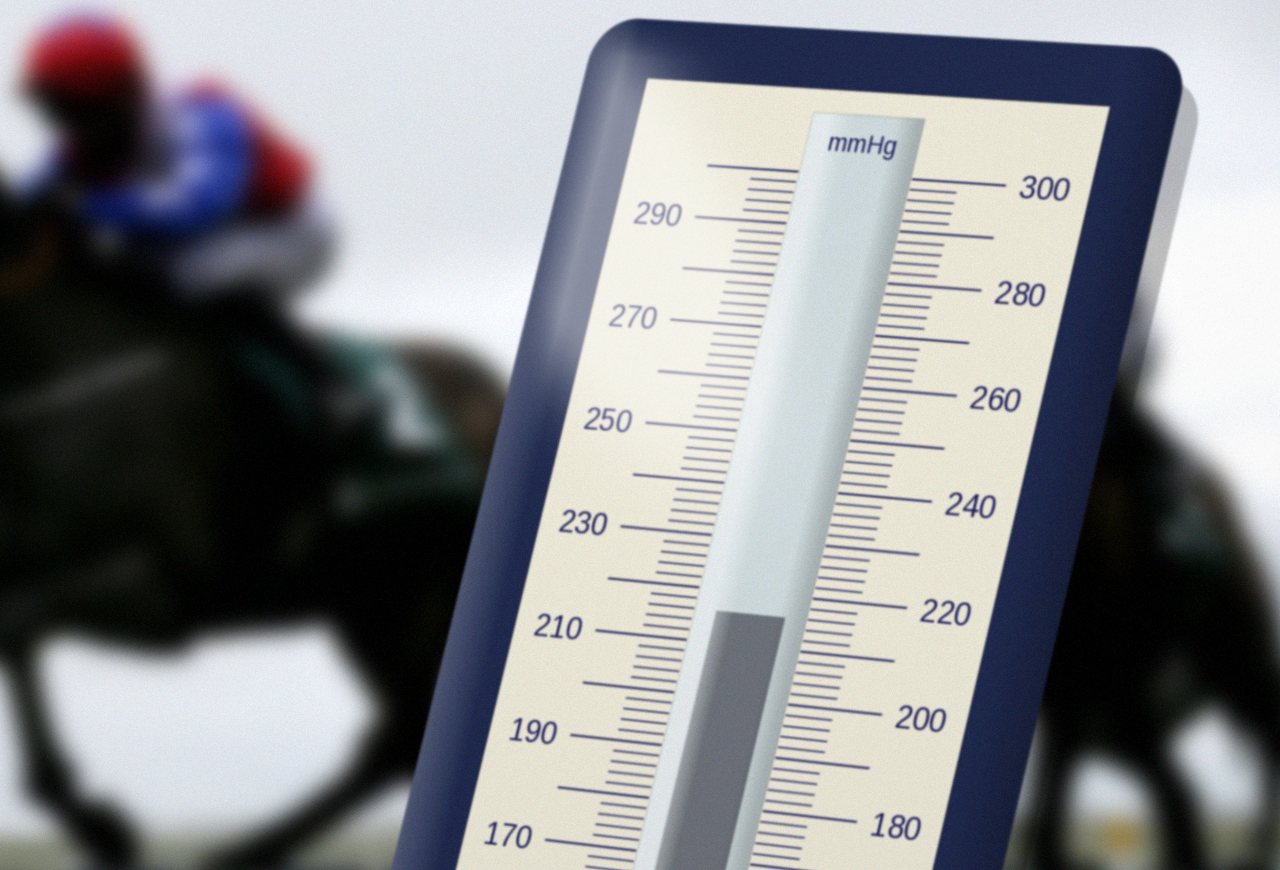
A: 216 mmHg
